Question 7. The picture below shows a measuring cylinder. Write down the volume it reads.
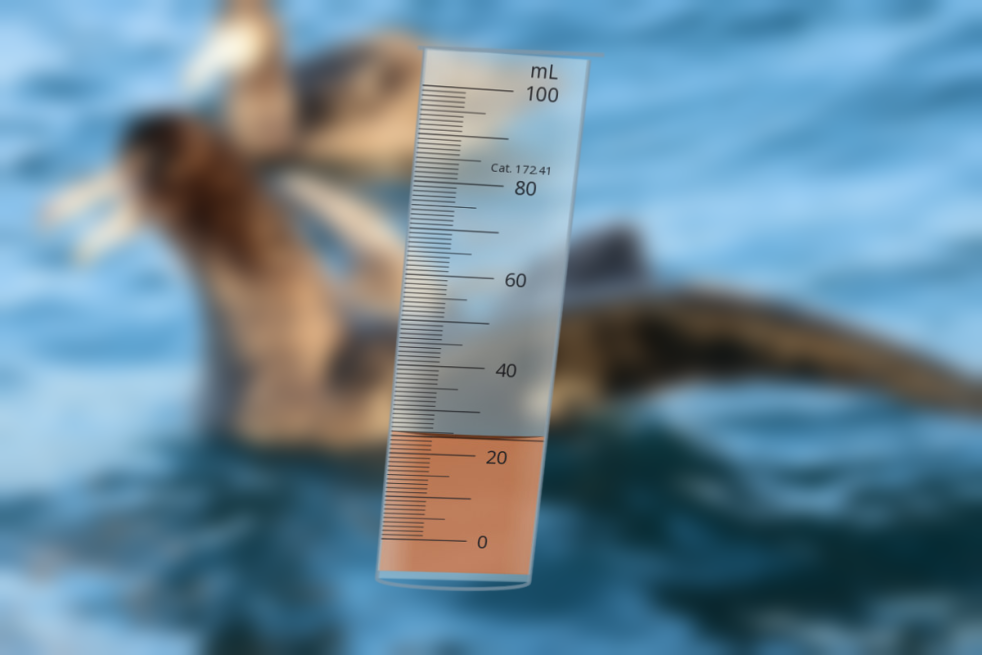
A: 24 mL
